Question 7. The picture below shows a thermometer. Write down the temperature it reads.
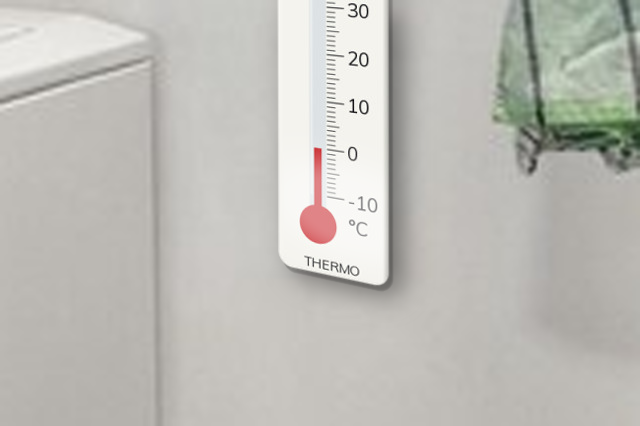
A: 0 °C
